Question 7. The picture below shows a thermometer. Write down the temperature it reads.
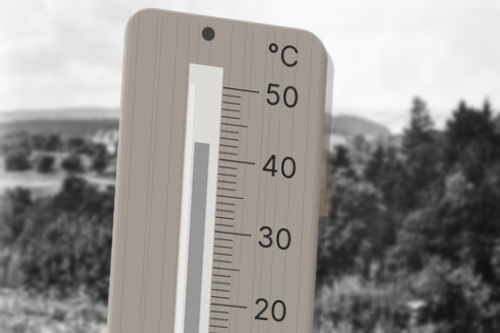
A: 42 °C
